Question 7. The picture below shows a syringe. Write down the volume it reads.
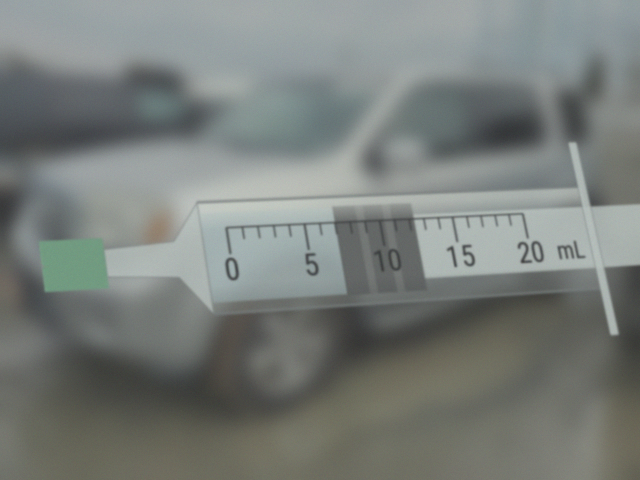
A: 7 mL
